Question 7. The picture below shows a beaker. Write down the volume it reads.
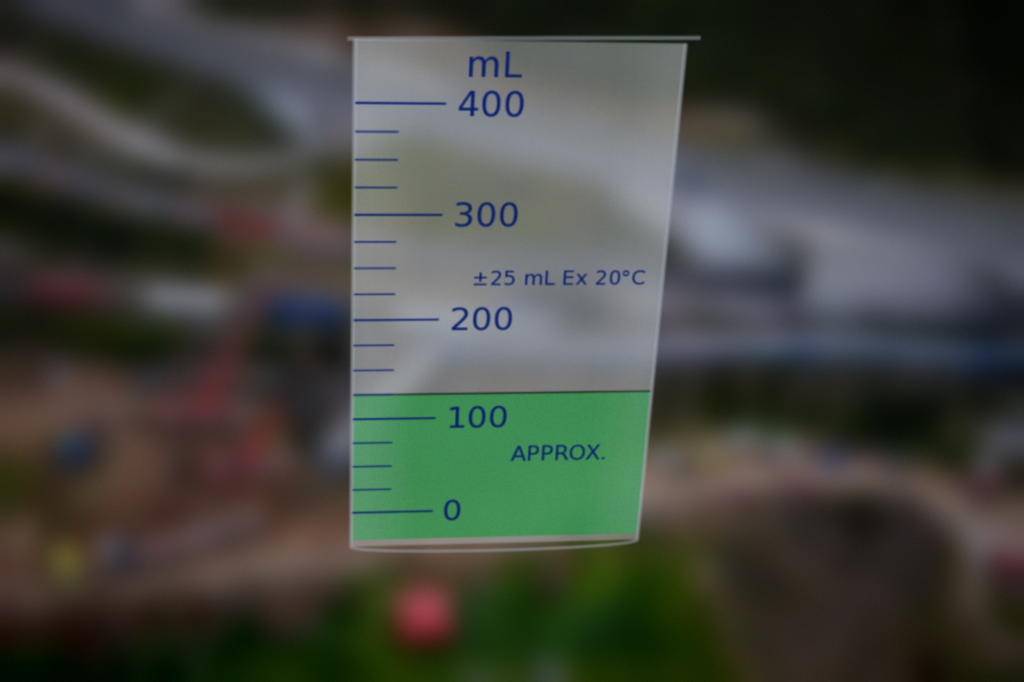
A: 125 mL
